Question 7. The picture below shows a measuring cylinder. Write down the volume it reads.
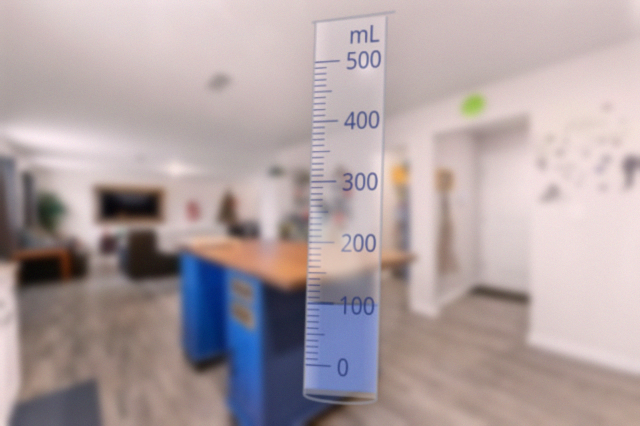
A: 100 mL
